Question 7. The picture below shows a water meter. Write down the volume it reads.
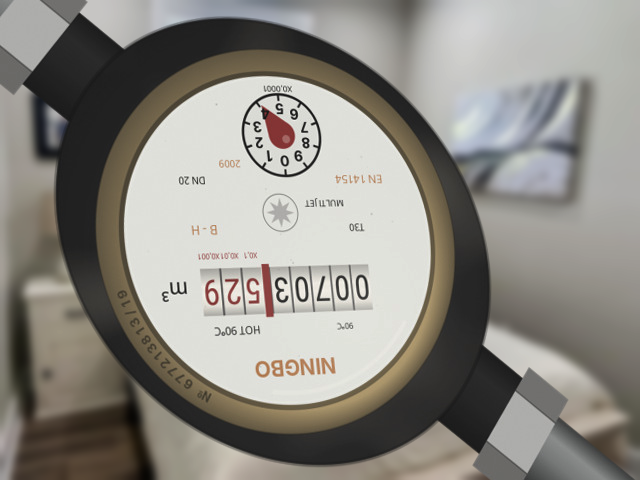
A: 703.5294 m³
